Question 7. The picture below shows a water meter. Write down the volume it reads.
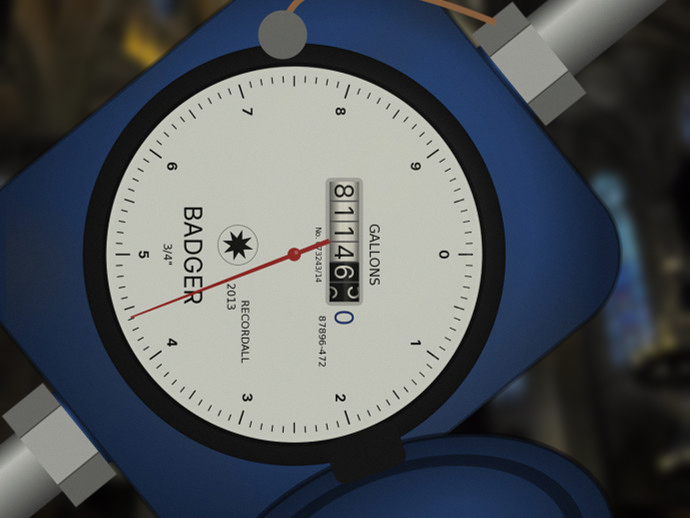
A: 8114654.4 gal
